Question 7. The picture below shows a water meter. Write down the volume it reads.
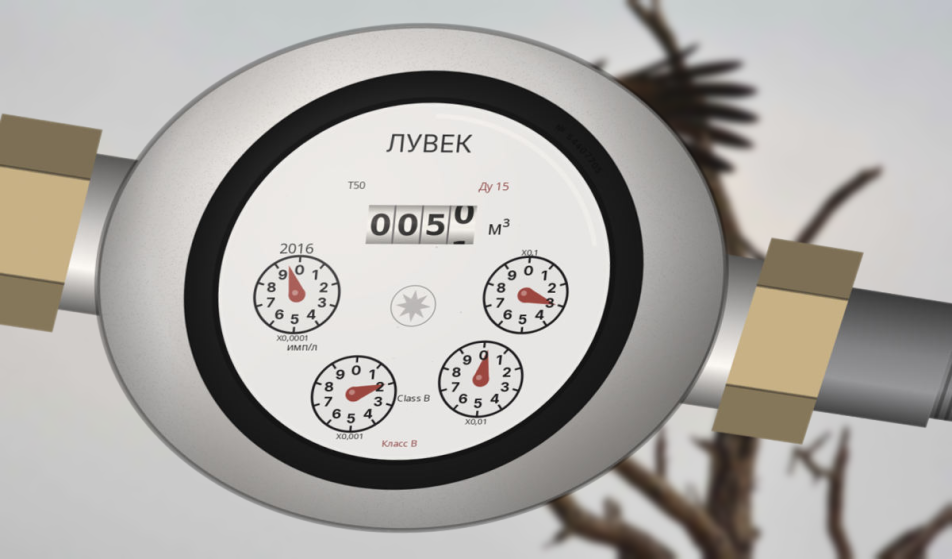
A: 50.3019 m³
